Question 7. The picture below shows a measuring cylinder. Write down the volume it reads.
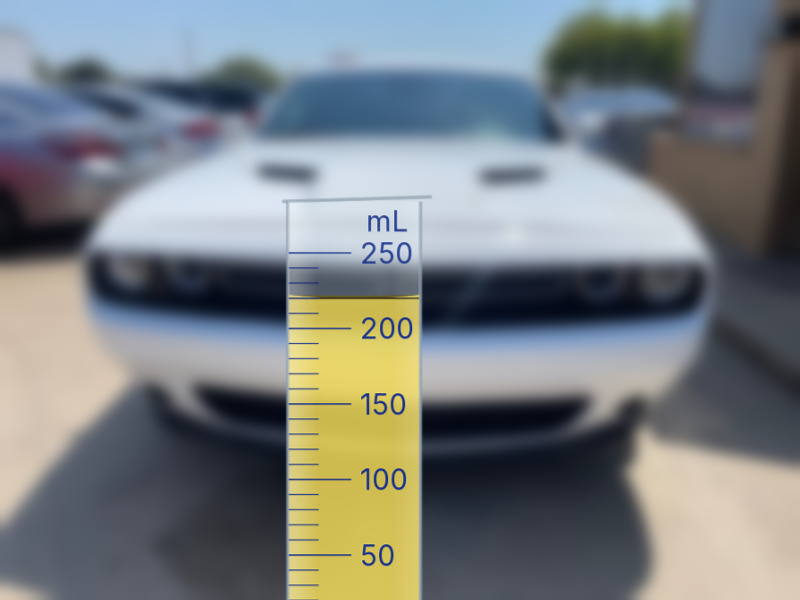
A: 220 mL
